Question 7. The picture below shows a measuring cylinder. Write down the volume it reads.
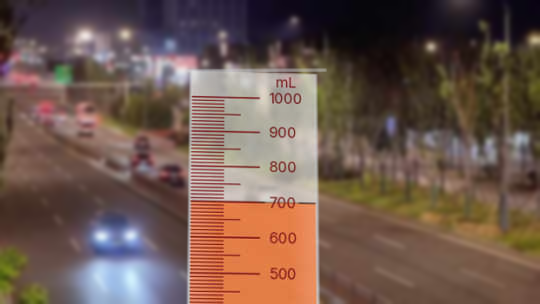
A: 700 mL
